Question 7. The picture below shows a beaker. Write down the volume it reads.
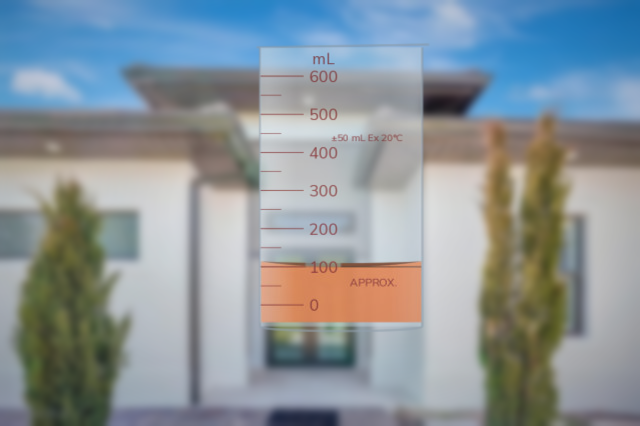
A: 100 mL
